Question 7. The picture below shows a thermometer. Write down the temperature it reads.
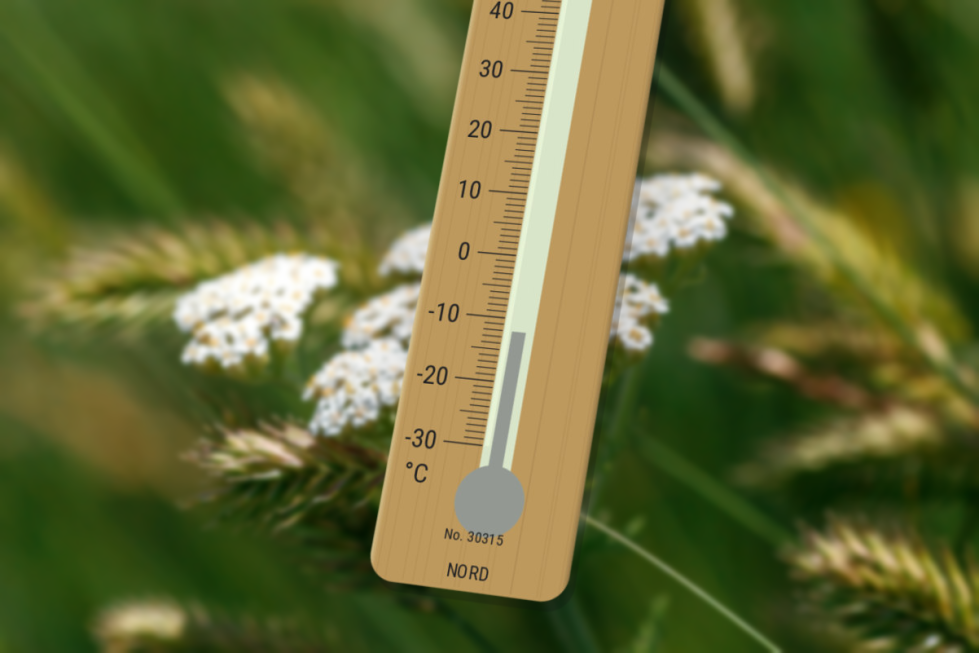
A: -12 °C
